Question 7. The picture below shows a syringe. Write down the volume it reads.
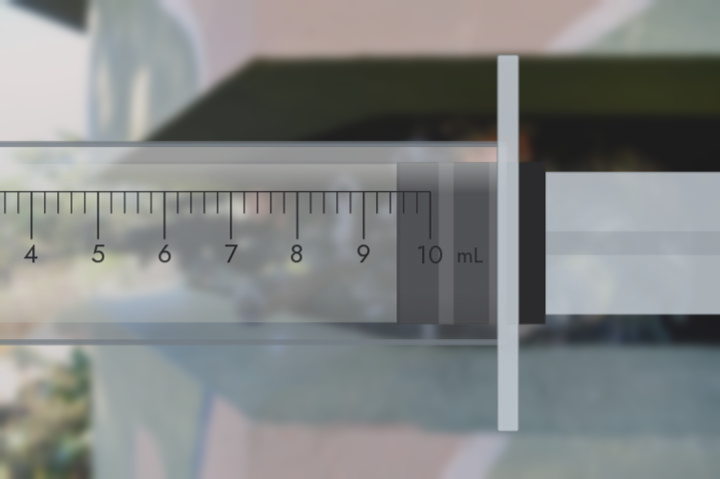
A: 9.5 mL
